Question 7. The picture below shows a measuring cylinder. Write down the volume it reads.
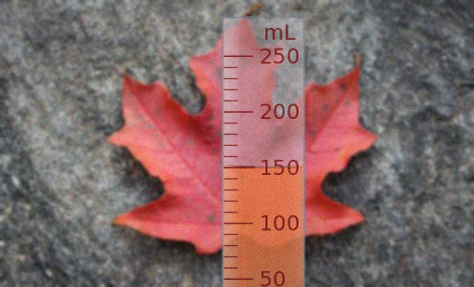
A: 150 mL
